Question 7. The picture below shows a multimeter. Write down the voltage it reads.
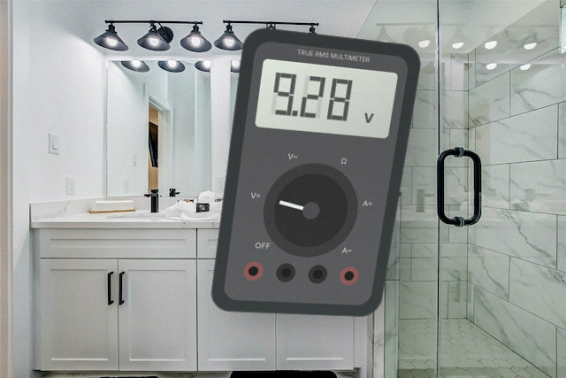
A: 9.28 V
